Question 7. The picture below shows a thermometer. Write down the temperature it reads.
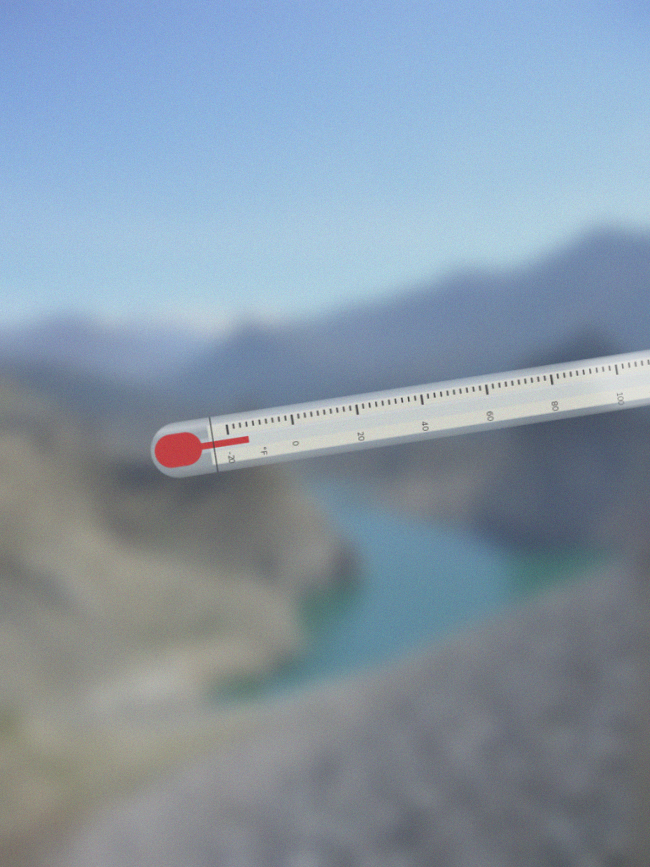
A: -14 °F
